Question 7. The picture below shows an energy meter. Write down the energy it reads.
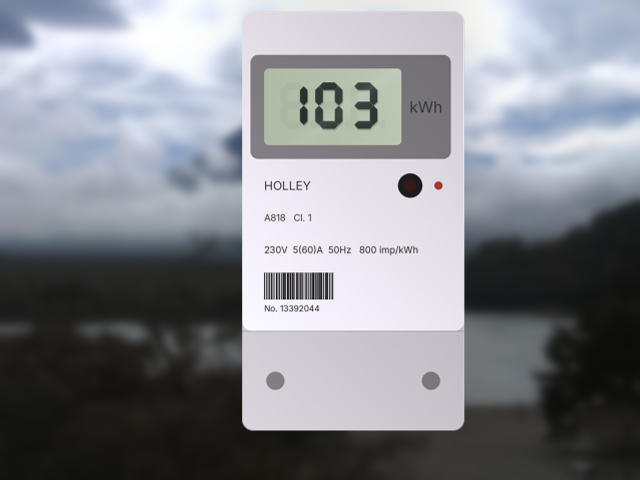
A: 103 kWh
